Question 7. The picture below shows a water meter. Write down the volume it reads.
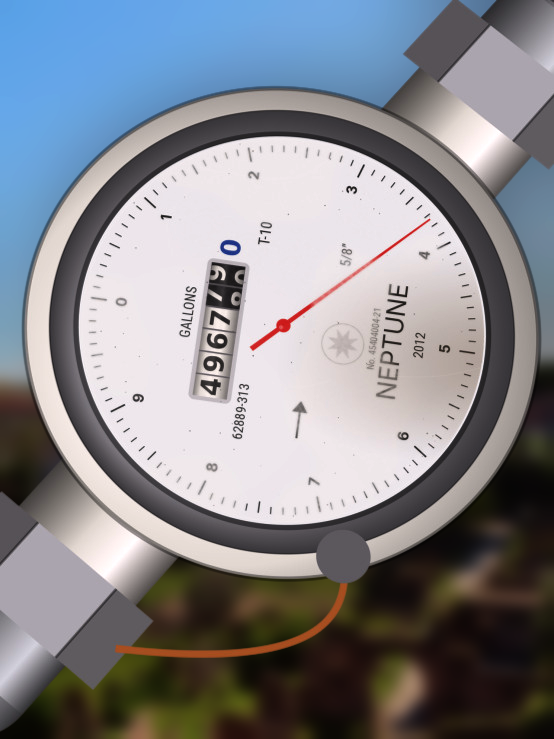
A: 4967793.7 gal
